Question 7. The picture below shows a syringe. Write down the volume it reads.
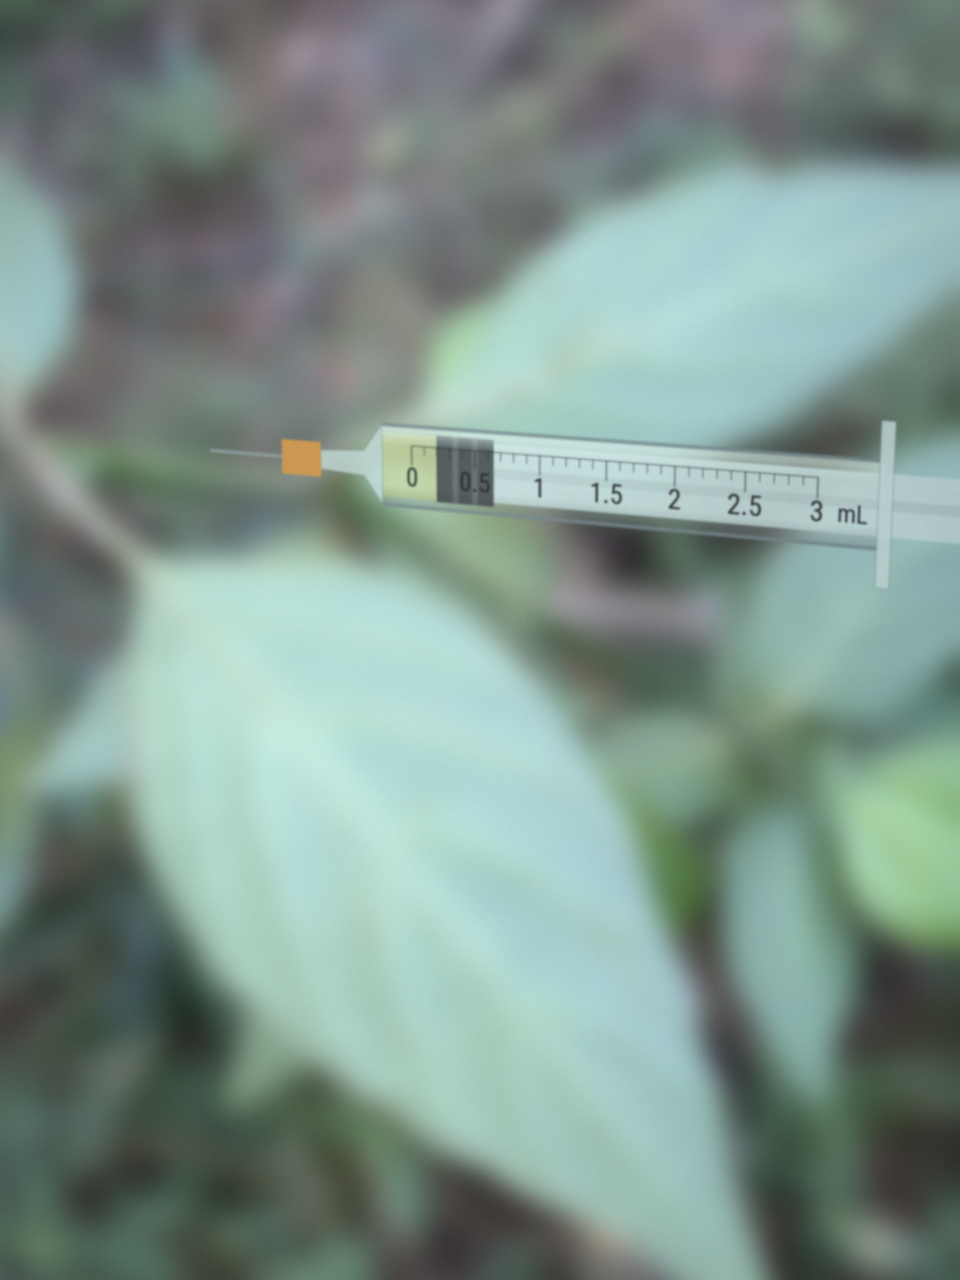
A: 0.2 mL
